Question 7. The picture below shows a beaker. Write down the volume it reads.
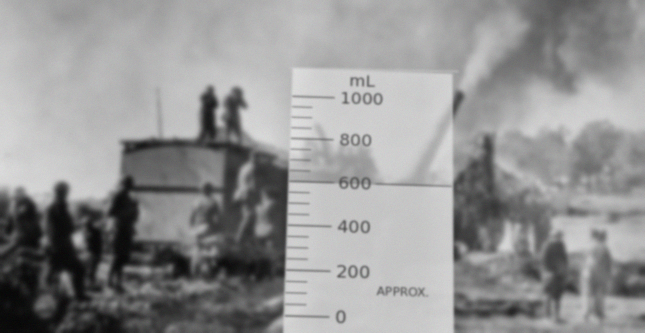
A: 600 mL
